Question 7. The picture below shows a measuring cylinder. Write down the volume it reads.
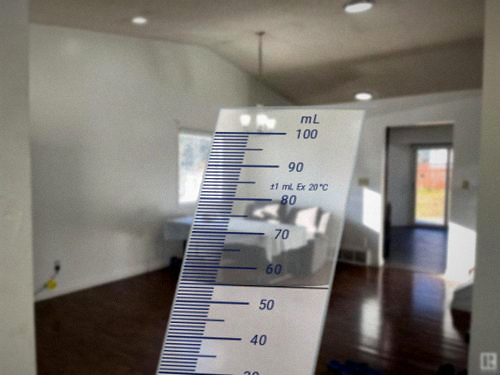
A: 55 mL
